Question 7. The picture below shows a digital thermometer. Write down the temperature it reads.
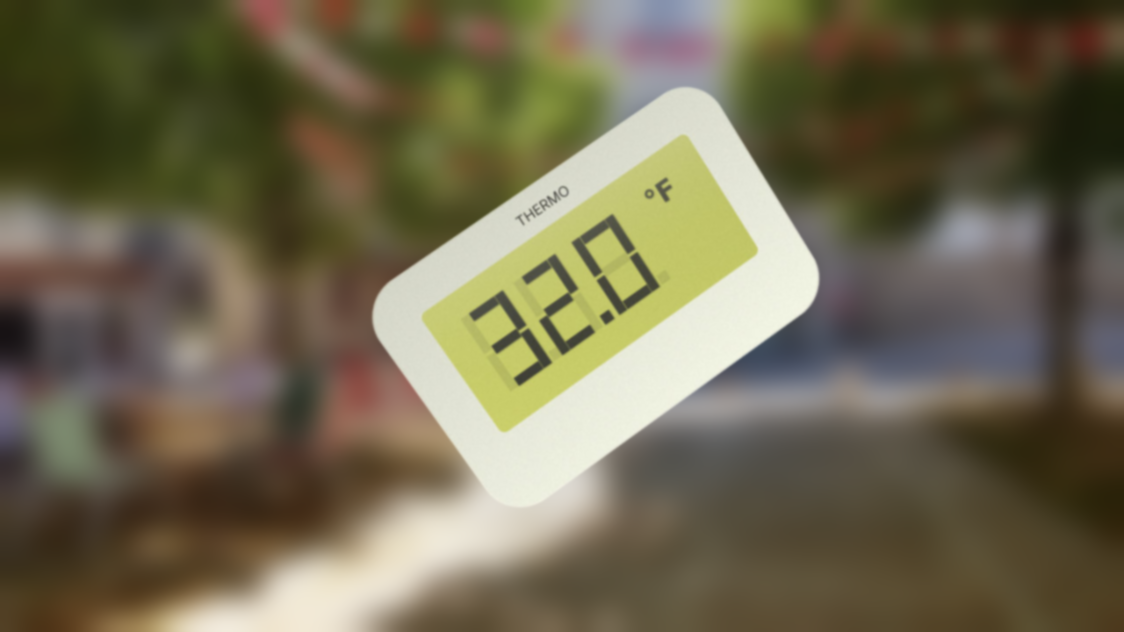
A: 32.0 °F
